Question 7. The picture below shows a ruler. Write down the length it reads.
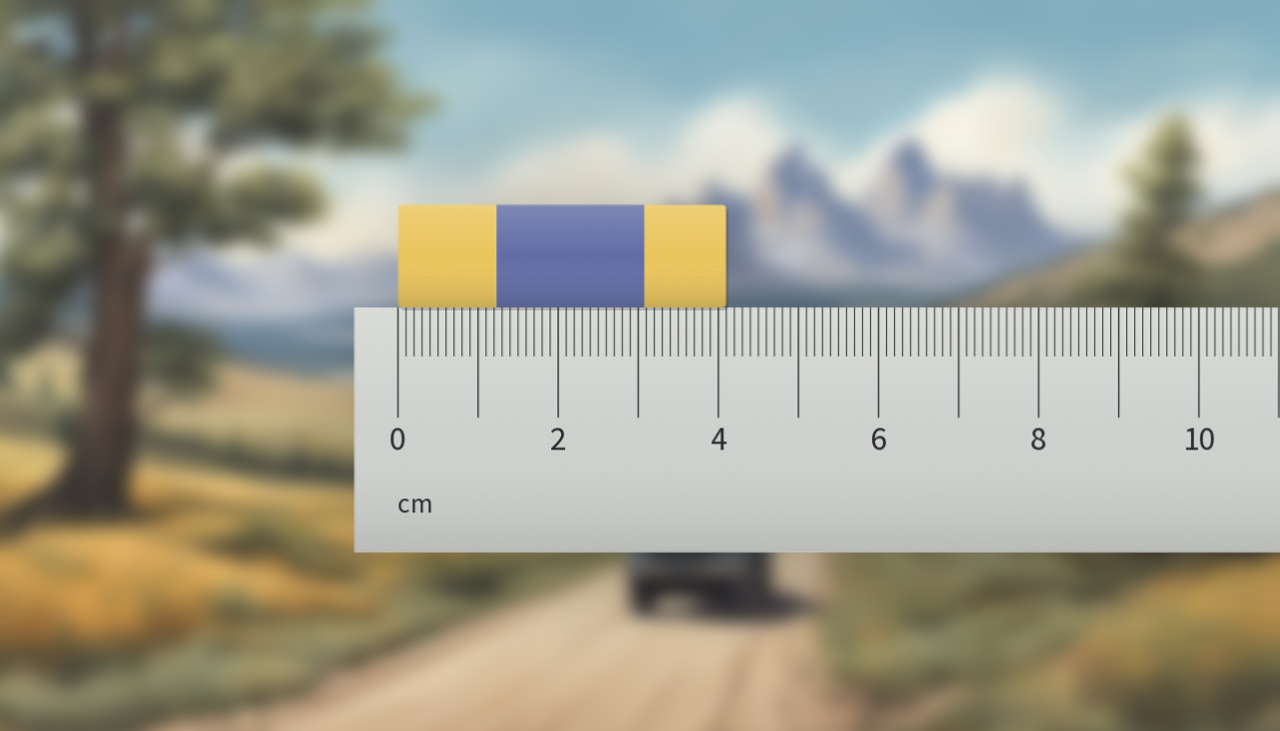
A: 4.1 cm
